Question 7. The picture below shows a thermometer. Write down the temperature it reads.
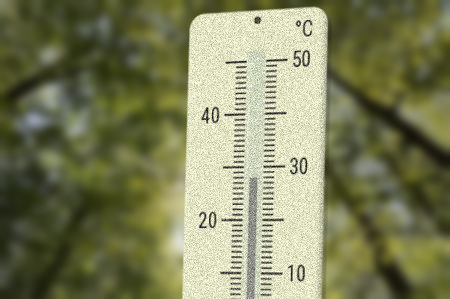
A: 28 °C
